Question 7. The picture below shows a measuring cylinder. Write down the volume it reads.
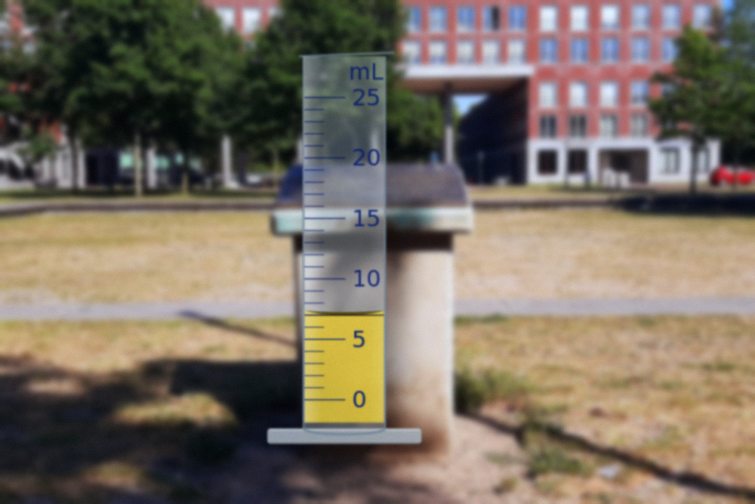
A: 7 mL
